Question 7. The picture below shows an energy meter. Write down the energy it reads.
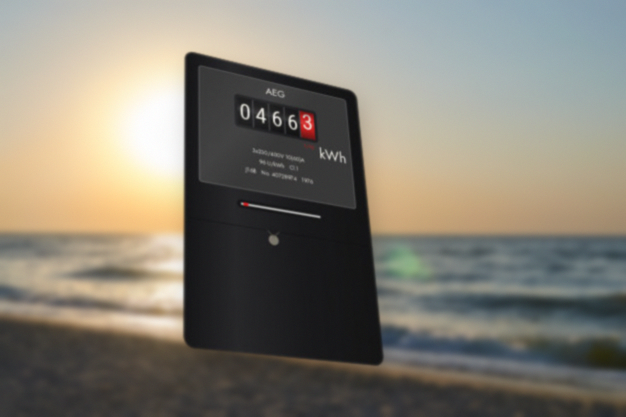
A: 466.3 kWh
